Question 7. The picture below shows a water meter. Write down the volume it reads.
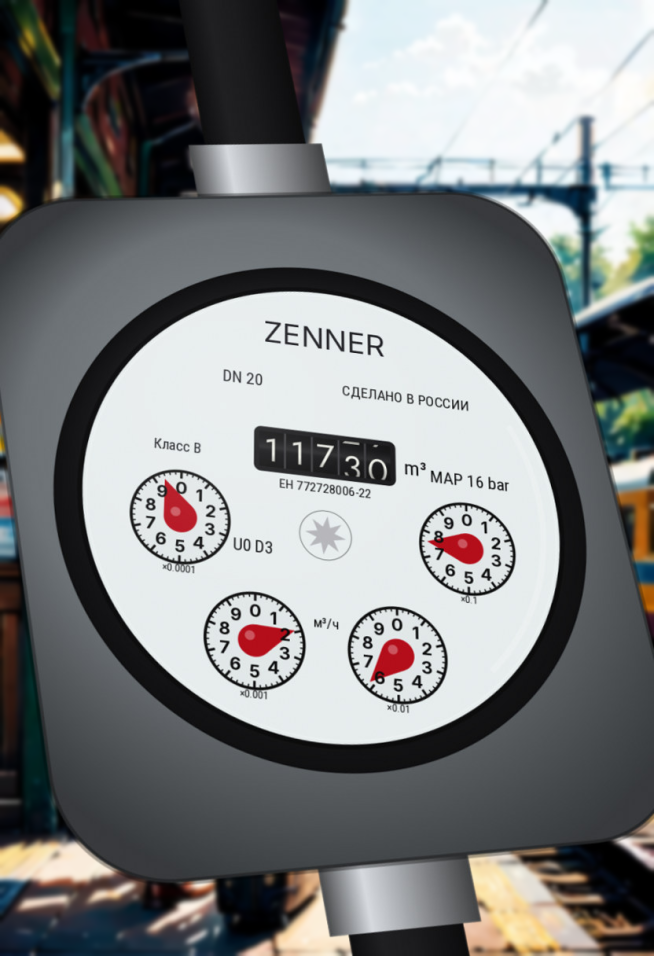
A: 11729.7619 m³
